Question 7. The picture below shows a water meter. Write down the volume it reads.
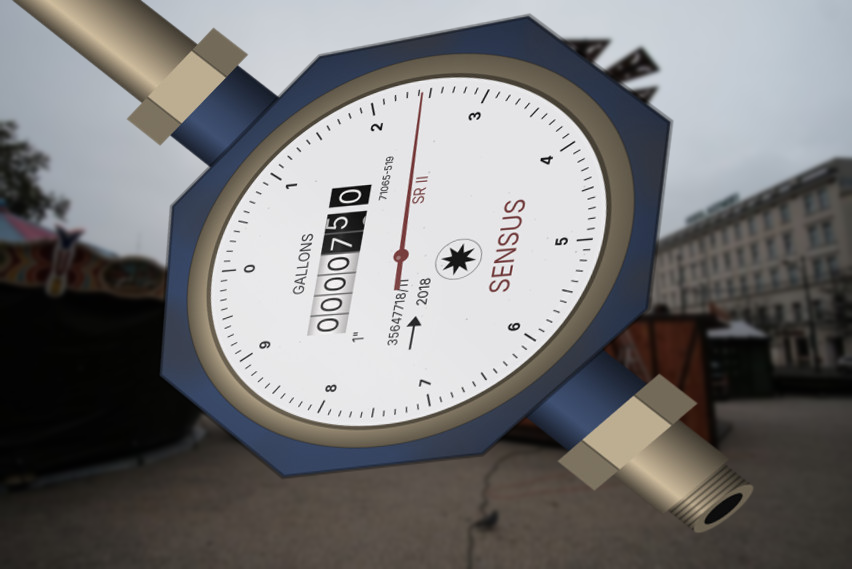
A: 752.4 gal
